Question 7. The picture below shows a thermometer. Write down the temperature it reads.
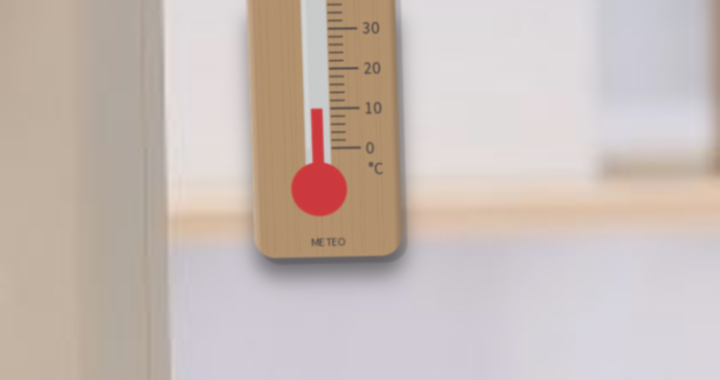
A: 10 °C
